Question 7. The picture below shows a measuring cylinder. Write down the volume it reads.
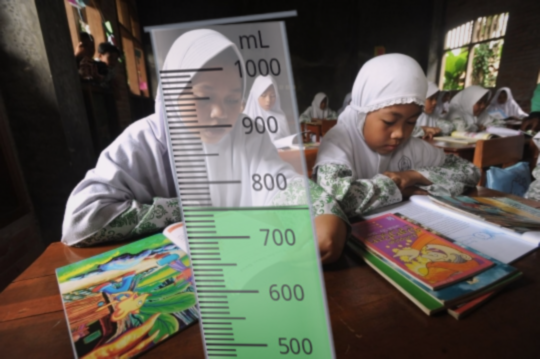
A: 750 mL
